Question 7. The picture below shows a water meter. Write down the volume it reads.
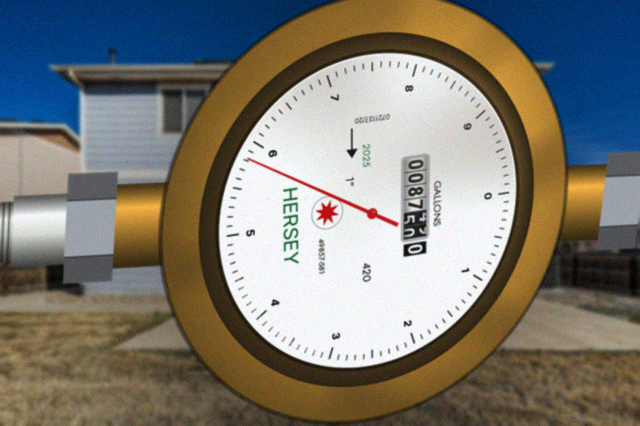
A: 87495.8 gal
